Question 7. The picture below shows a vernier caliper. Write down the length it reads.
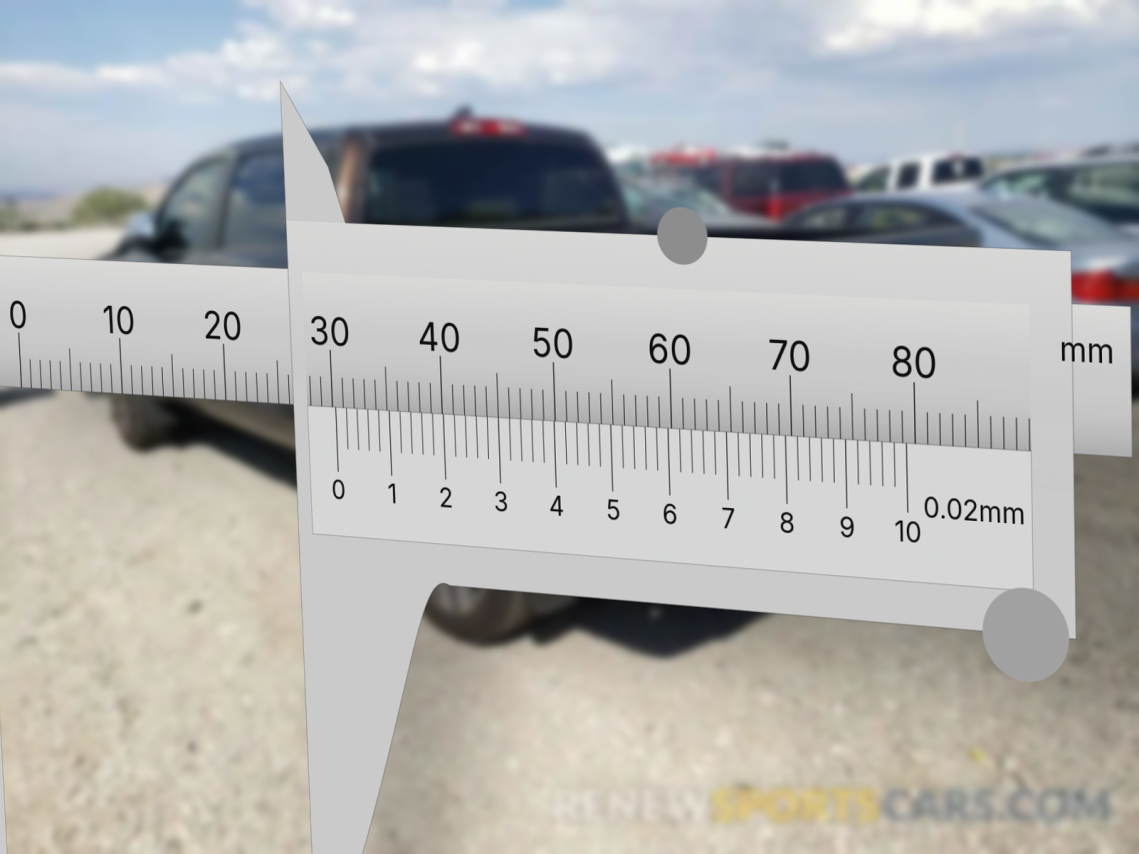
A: 30.3 mm
